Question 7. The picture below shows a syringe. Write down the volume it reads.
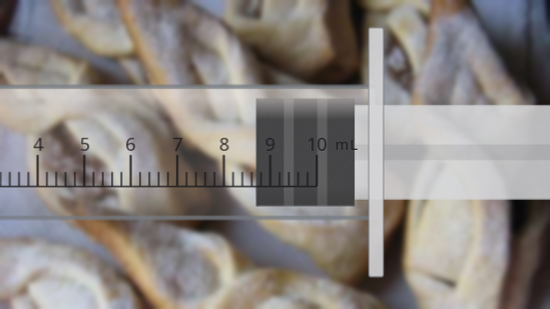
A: 8.7 mL
